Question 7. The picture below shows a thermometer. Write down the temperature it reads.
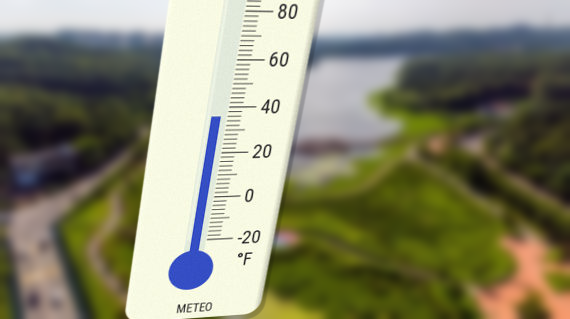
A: 36 °F
